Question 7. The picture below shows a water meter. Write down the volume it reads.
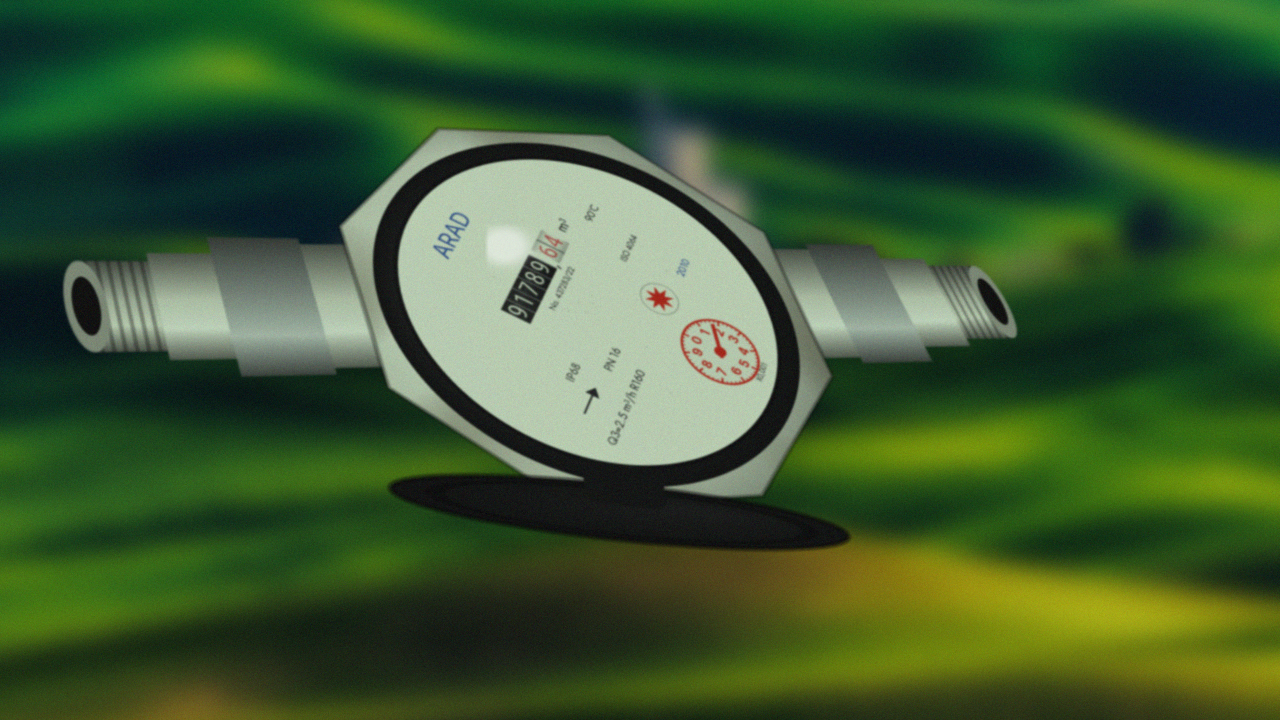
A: 91789.641 m³
